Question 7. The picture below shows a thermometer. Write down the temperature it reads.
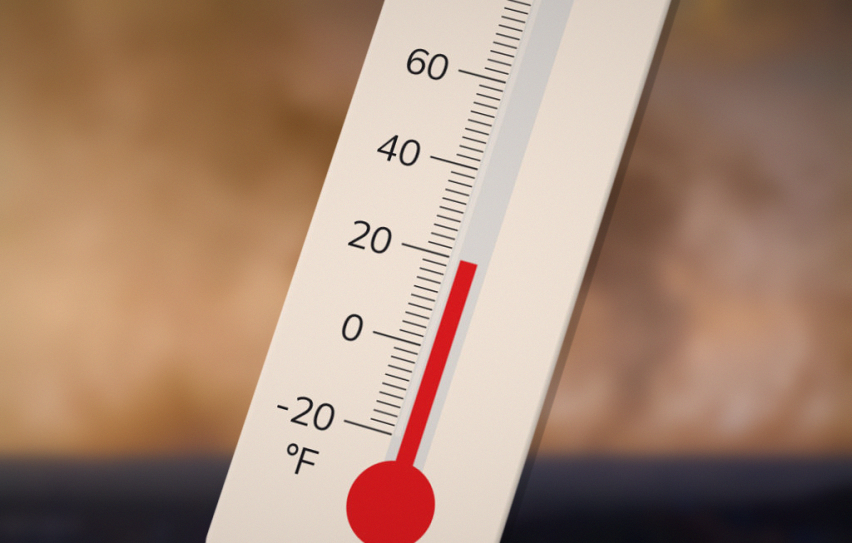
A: 20 °F
